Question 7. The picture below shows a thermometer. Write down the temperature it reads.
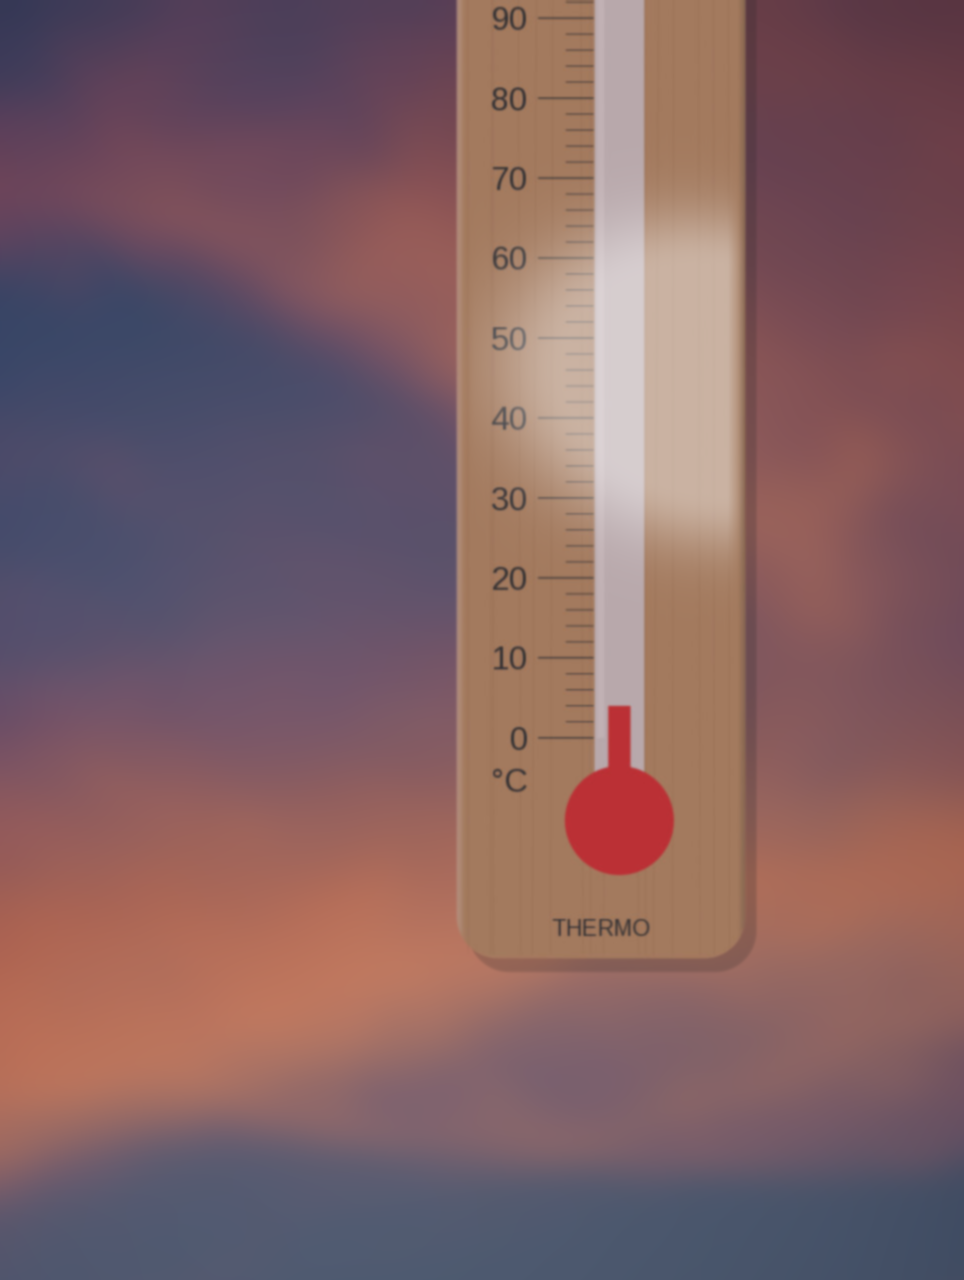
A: 4 °C
